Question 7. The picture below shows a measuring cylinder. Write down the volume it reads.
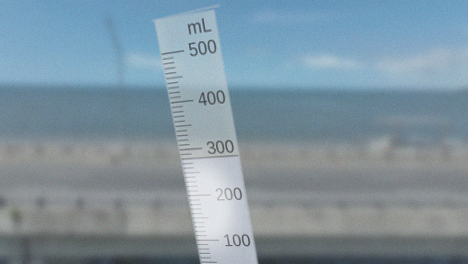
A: 280 mL
